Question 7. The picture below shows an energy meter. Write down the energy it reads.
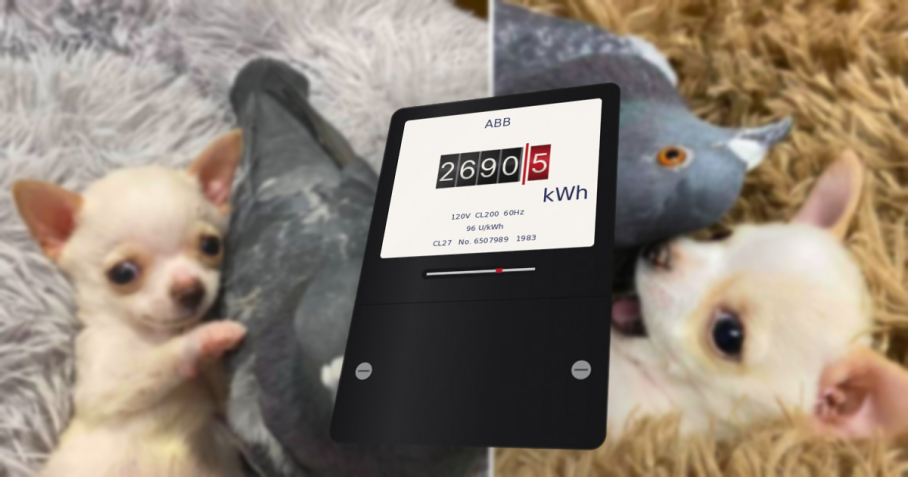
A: 2690.5 kWh
